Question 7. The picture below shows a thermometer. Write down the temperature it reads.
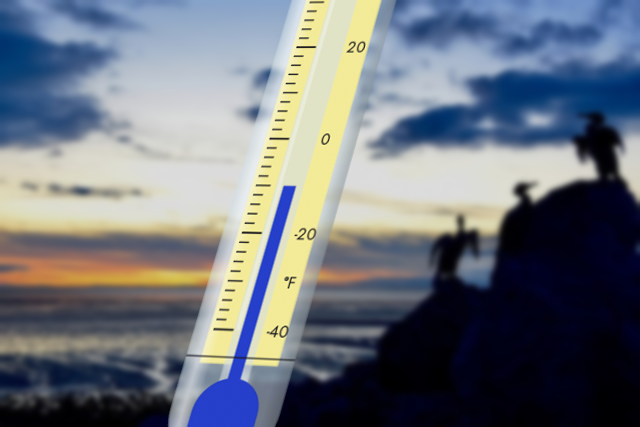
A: -10 °F
